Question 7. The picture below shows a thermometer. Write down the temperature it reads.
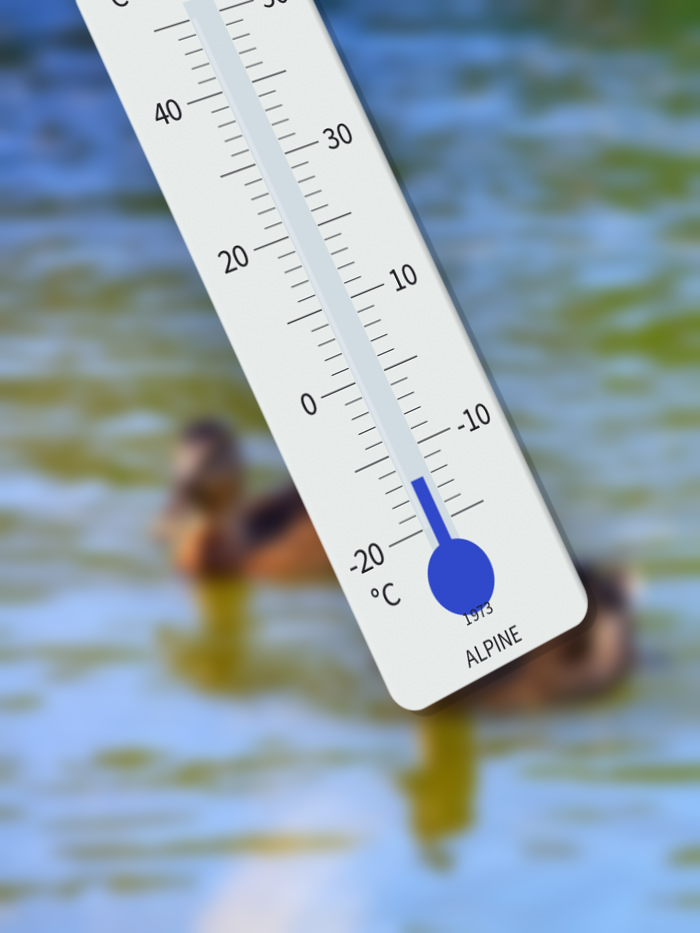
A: -14 °C
